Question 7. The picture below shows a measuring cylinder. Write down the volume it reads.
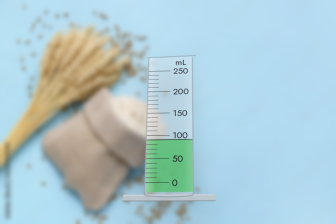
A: 90 mL
